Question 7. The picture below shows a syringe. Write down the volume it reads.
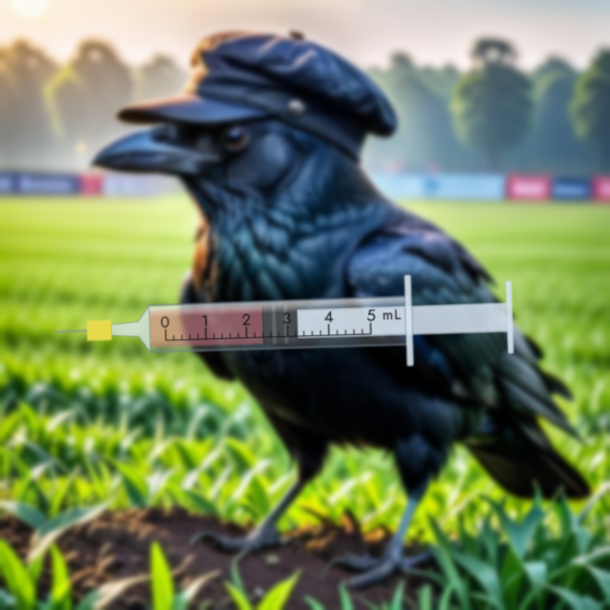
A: 2.4 mL
